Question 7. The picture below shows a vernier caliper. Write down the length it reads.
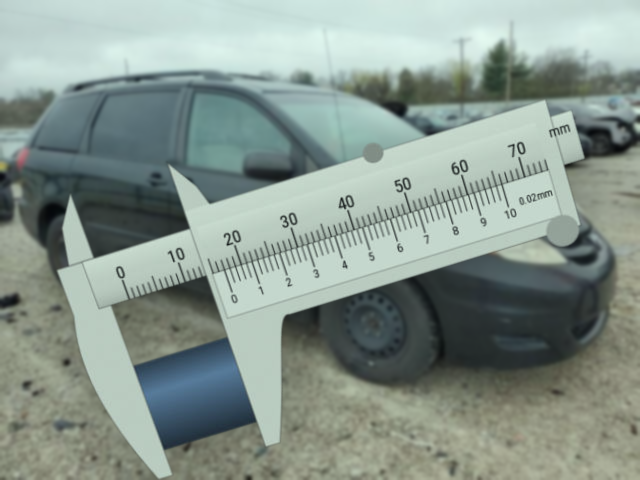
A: 17.0 mm
